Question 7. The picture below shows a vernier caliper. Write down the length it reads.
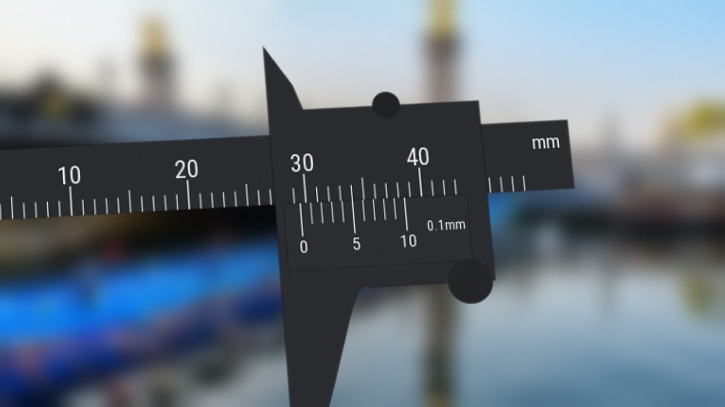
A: 29.5 mm
